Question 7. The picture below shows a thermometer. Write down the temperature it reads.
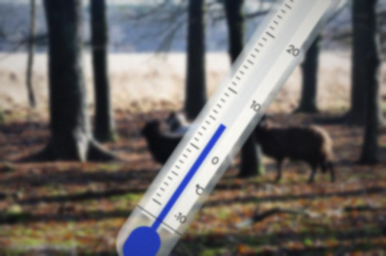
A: 5 °C
